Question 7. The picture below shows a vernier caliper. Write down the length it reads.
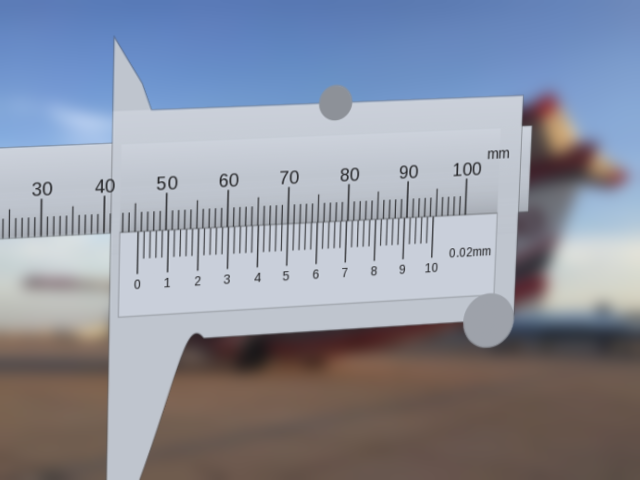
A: 45.5 mm
